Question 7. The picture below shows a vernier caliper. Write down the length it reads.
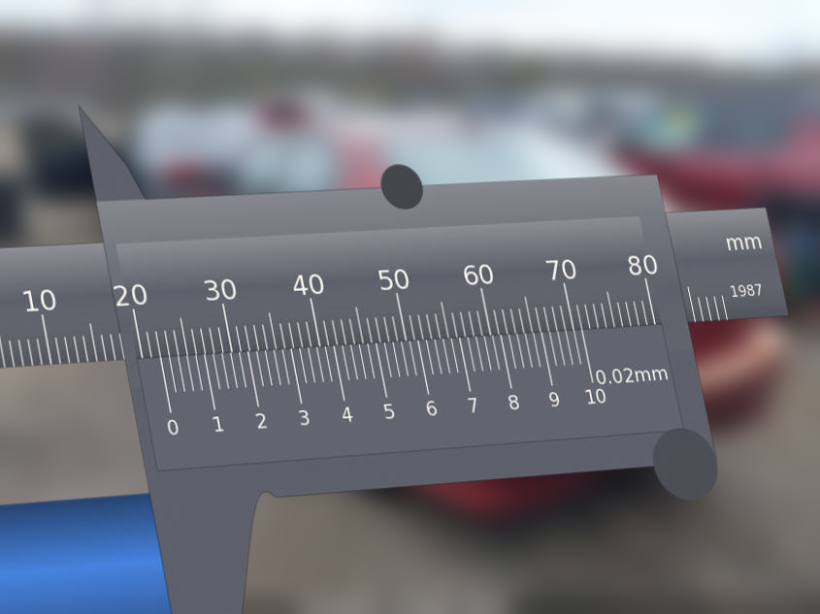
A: 22.0 mm
